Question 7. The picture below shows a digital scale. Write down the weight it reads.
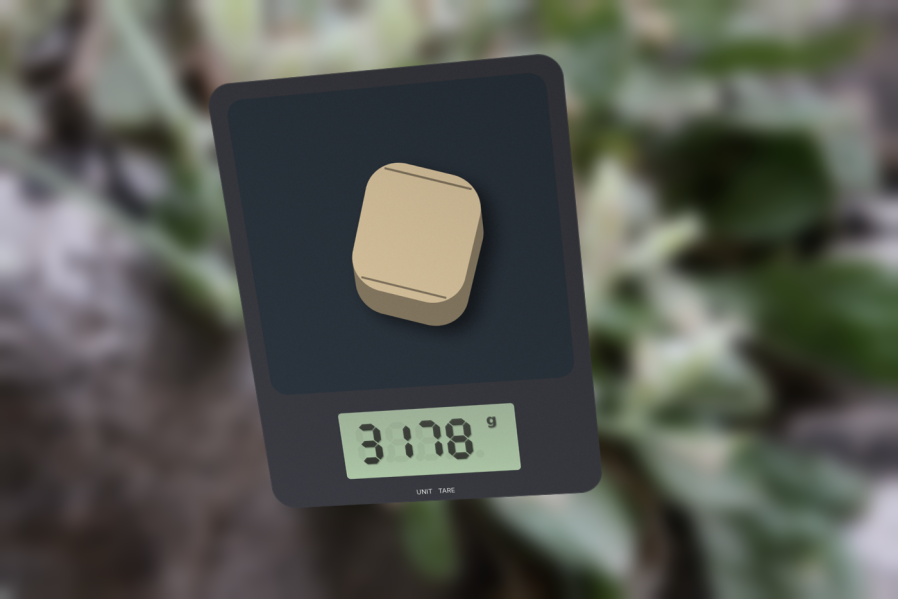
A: 3178 g
